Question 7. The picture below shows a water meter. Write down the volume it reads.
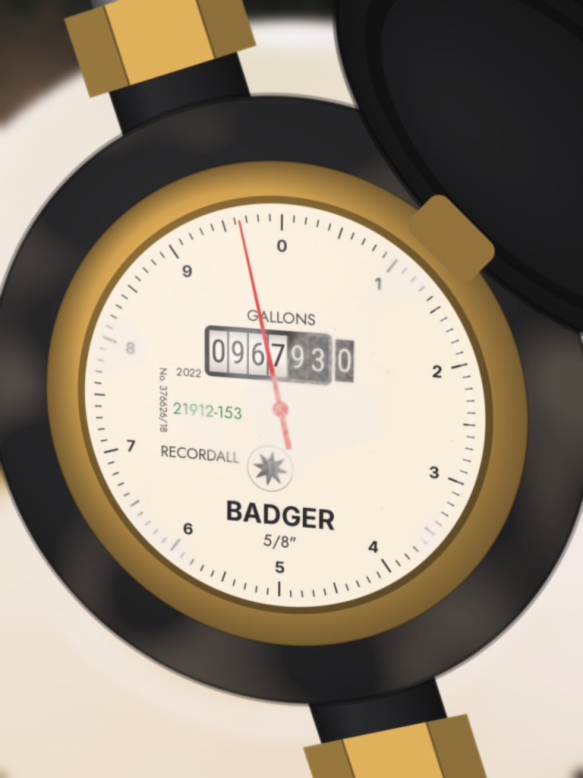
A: 967929.6 gal
